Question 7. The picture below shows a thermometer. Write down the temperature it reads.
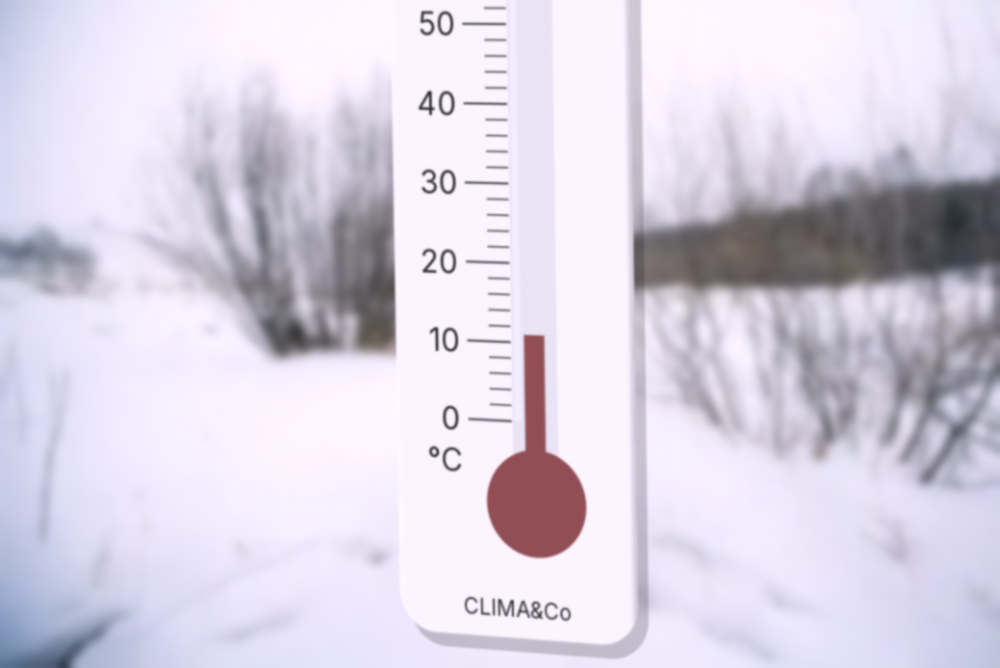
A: 11 °C
